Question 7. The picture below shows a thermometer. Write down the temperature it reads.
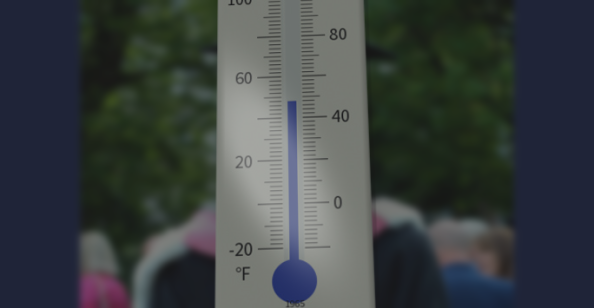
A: 48 °F
